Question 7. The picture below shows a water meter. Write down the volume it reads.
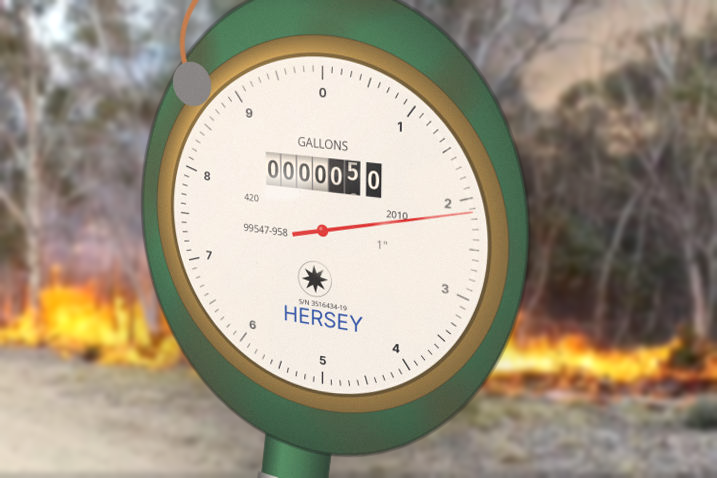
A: 52.1 gal
